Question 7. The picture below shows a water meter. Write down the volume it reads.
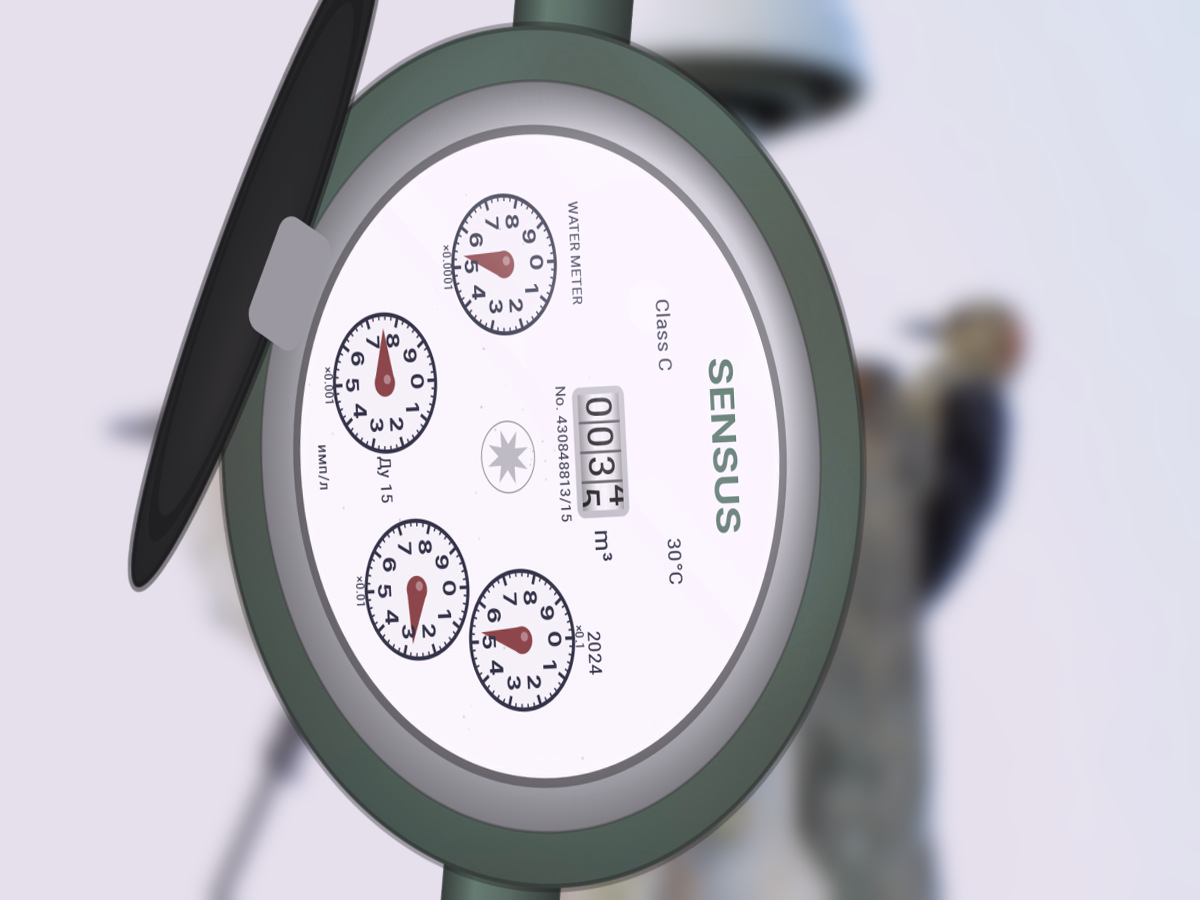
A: 34.5275 m³
